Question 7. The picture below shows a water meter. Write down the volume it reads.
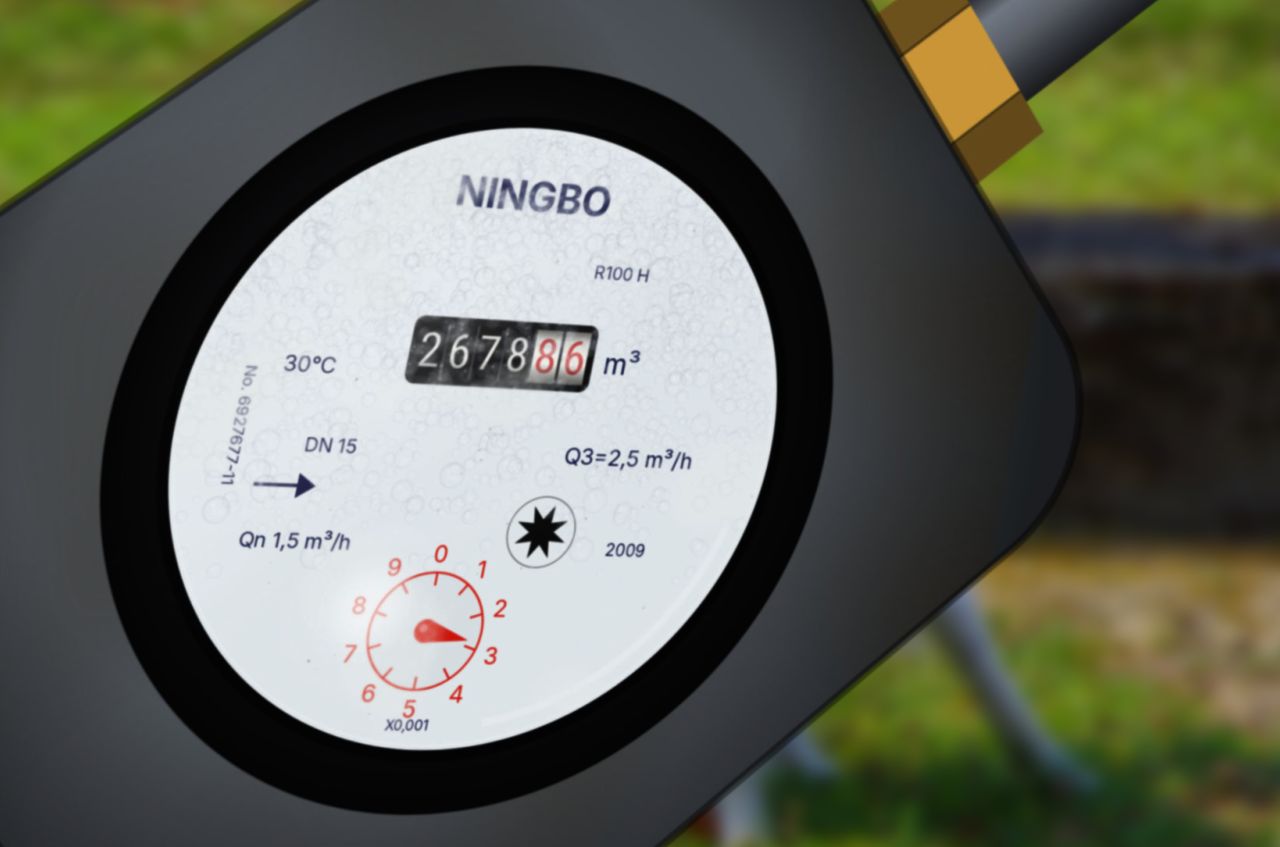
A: 2678.862 m³
